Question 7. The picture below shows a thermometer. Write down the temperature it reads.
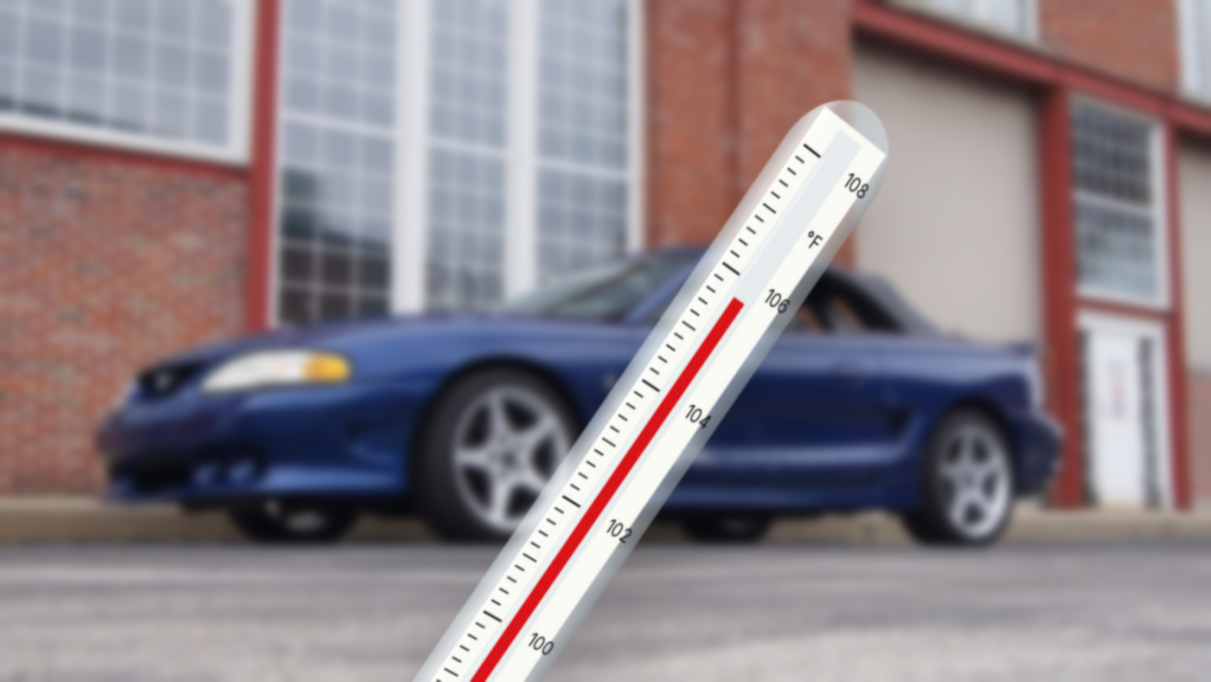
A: 105.7 °F
